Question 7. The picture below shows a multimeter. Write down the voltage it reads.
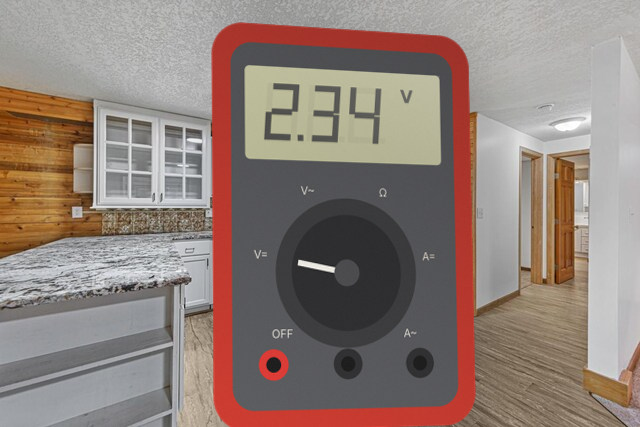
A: 2.34 V
